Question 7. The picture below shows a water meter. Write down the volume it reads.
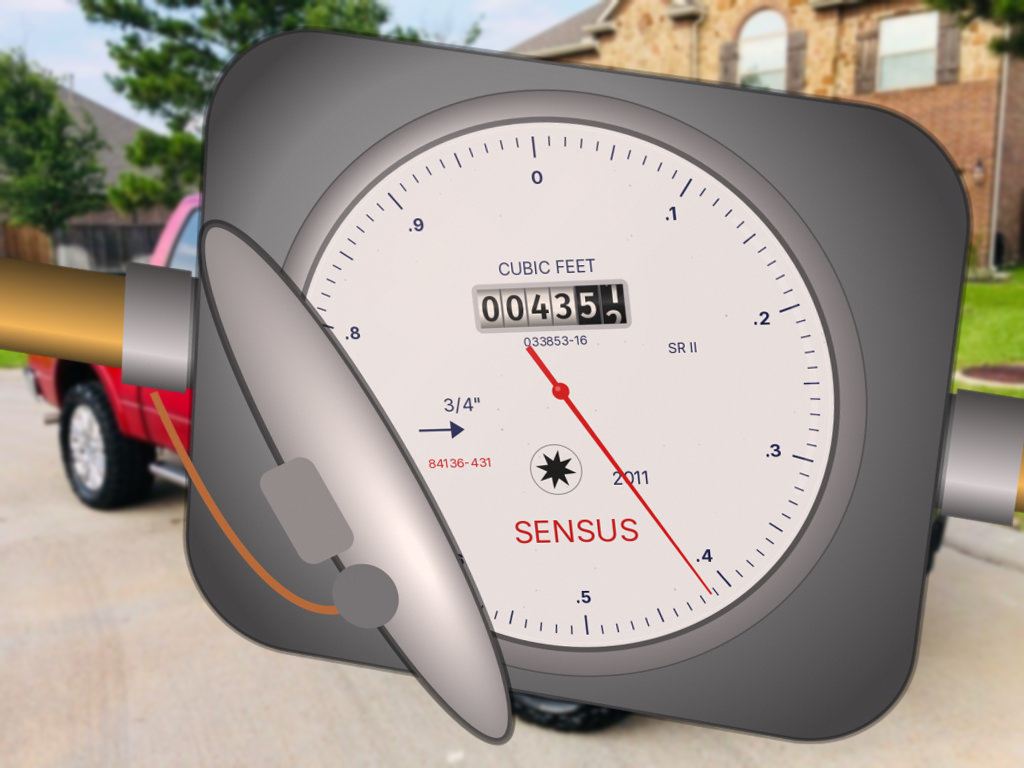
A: 4351.41 ft³
